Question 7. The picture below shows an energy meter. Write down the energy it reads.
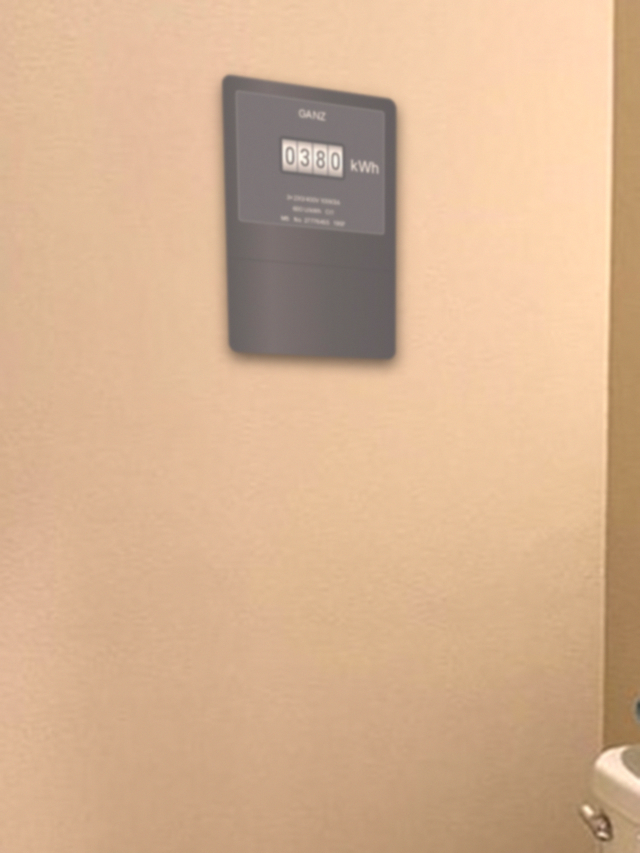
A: 380 kWh
